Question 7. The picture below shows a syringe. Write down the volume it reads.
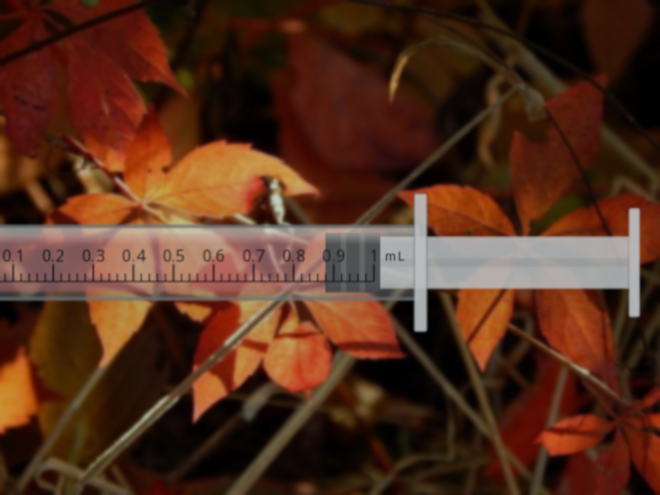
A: 0.88 mL
